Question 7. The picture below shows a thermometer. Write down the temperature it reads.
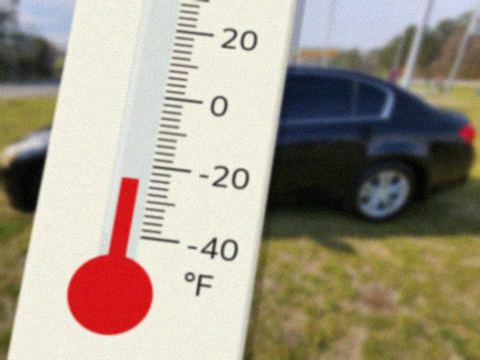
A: -24 °F
